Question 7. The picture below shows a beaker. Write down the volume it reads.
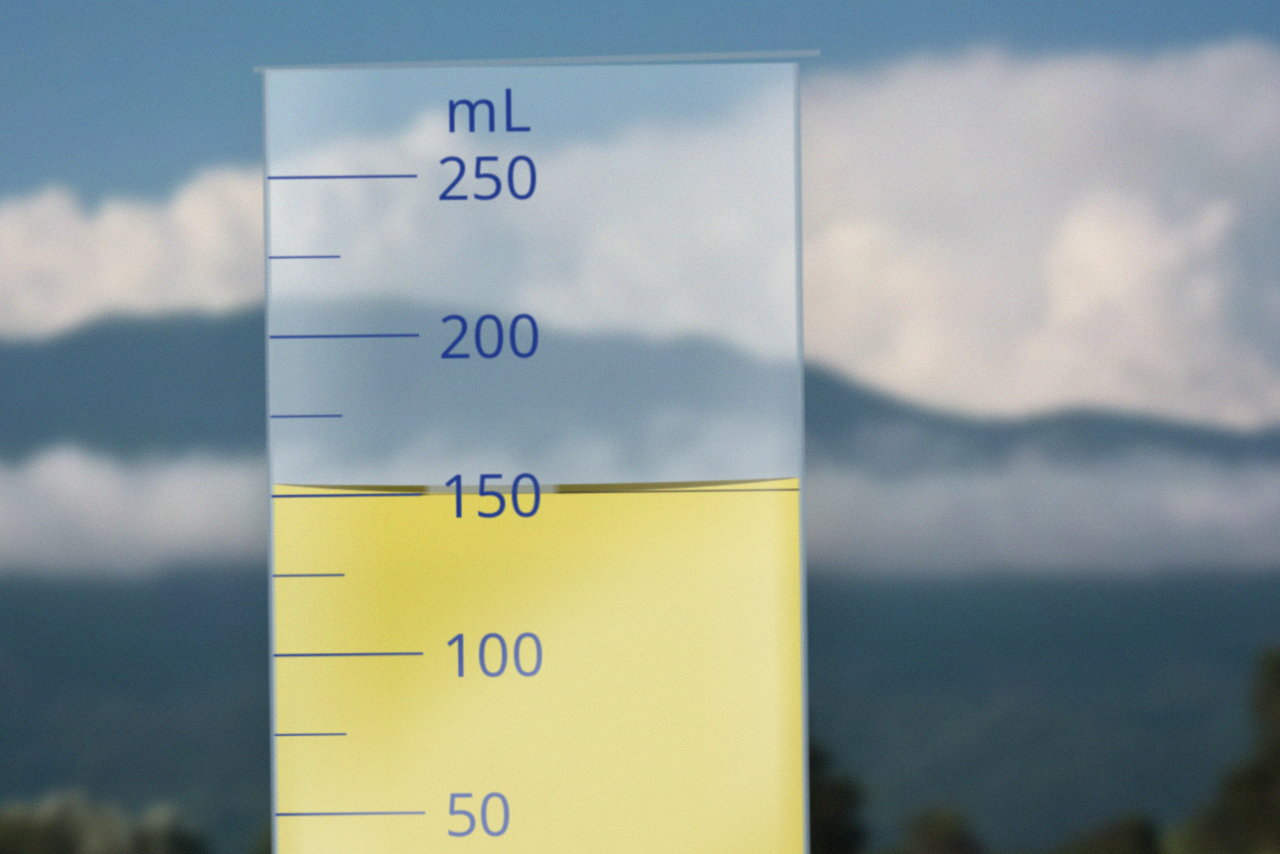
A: 150 mL
